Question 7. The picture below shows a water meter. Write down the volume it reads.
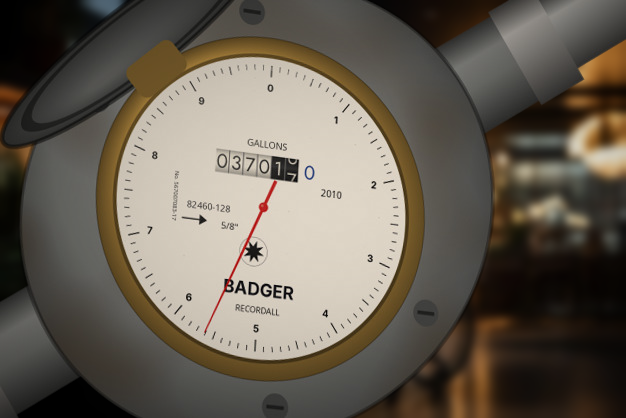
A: 370165.6 gal
